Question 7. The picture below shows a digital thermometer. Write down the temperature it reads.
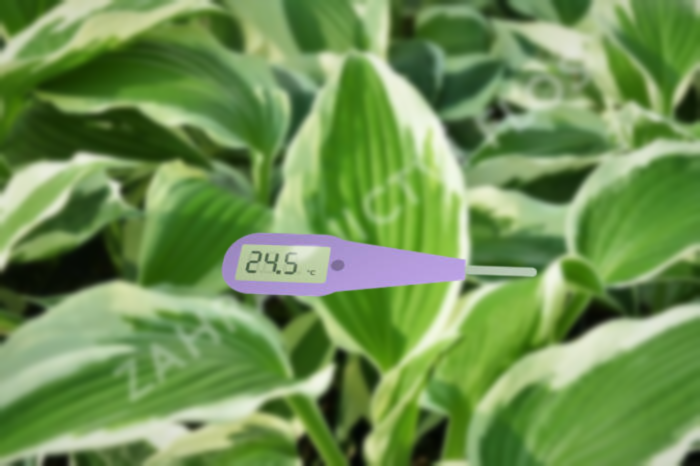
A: 24.5 °C
